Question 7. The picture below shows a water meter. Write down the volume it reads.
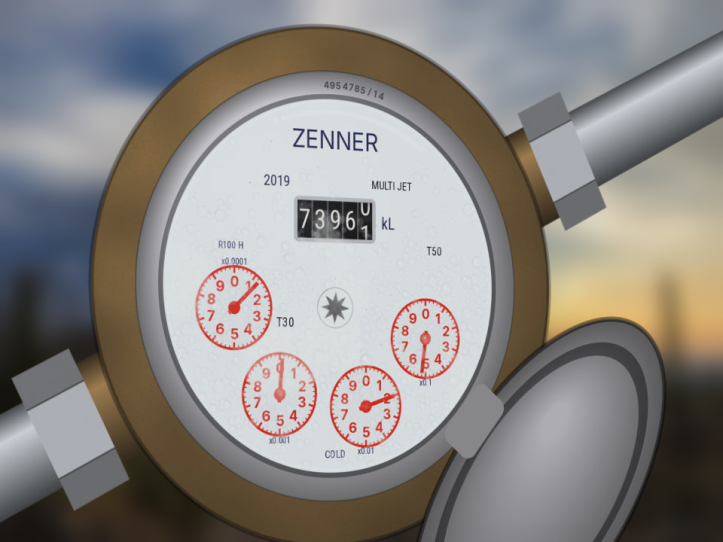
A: 73960.5201 kL
